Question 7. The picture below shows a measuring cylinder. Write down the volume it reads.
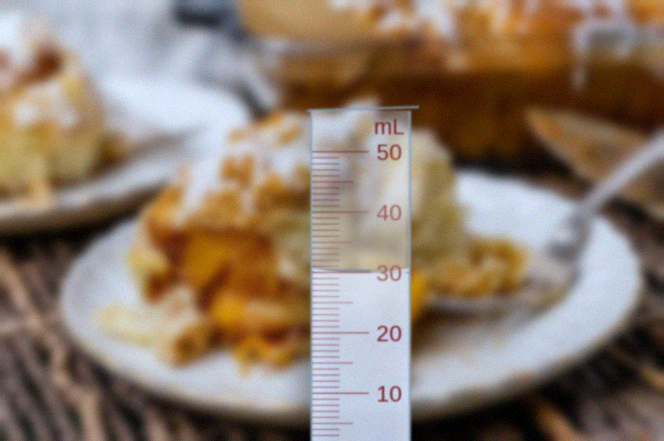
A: 30 mL
